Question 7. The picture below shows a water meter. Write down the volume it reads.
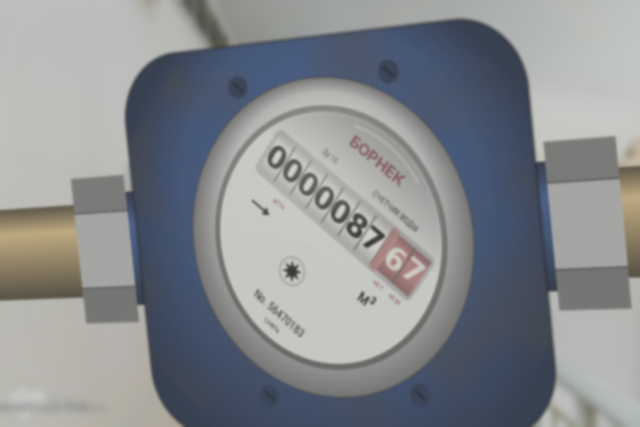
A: 87.67 m³
